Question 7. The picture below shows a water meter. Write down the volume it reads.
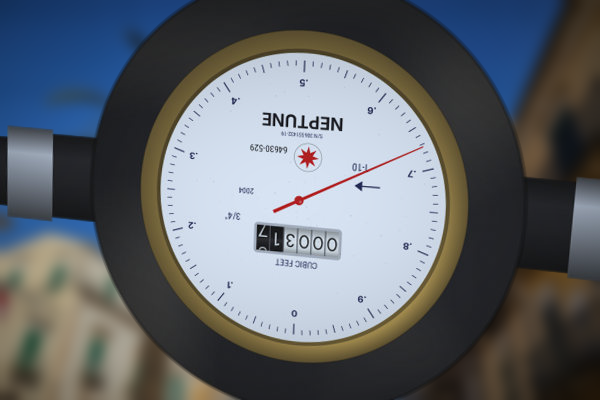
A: 316.67 ft³
